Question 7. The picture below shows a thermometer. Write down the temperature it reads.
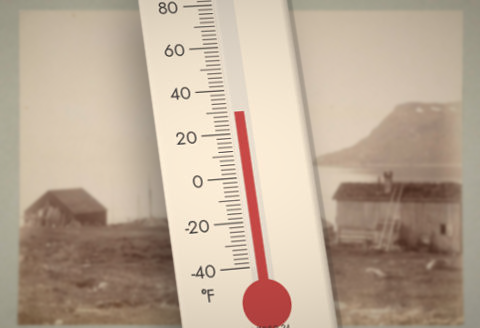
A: 30 °F
